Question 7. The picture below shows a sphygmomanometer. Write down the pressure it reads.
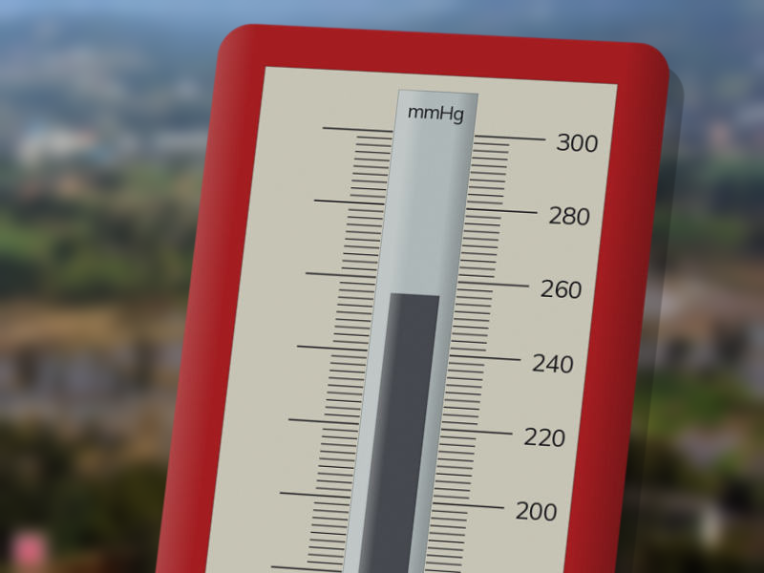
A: 256 mmHg
